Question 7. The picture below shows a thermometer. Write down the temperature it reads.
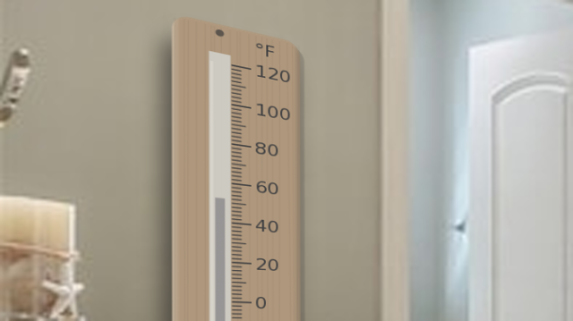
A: 52 °F
